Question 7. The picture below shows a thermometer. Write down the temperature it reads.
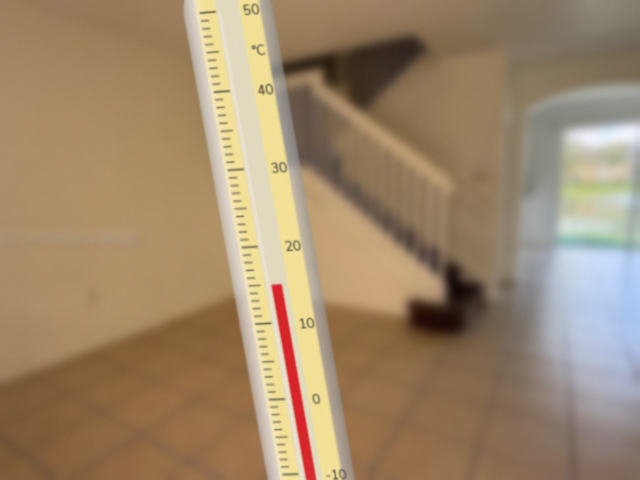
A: 15 °C
